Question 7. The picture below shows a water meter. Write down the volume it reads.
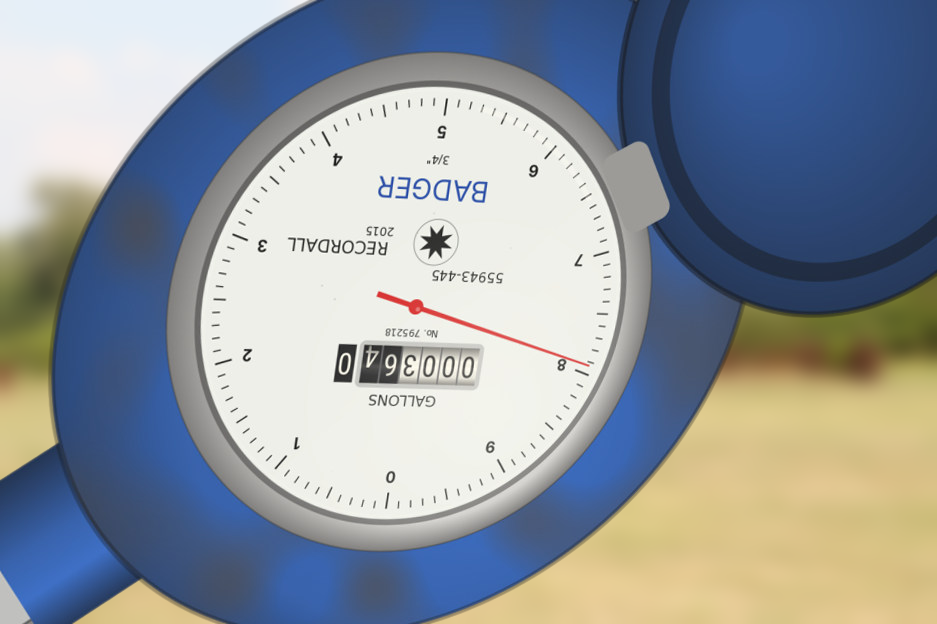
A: 3637.9 gal
